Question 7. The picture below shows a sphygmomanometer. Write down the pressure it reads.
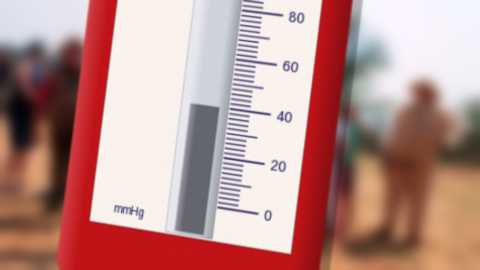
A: 40 mmHg
